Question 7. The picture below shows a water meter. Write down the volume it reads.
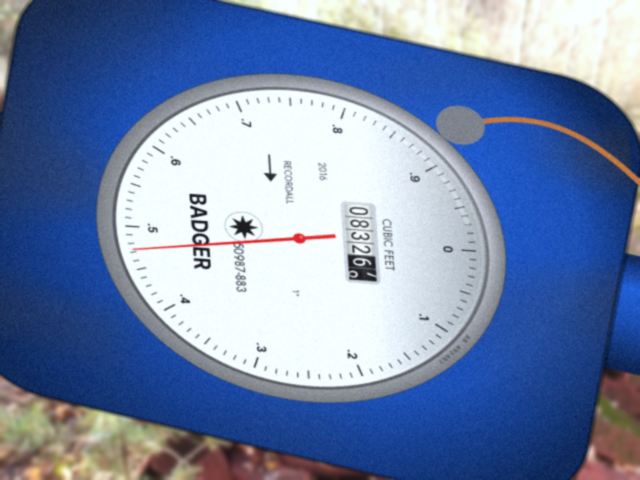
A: 83267.47 ft³
